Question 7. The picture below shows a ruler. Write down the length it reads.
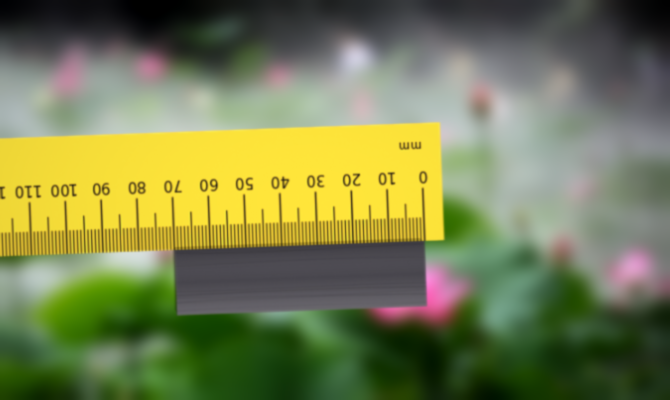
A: 70 mm
